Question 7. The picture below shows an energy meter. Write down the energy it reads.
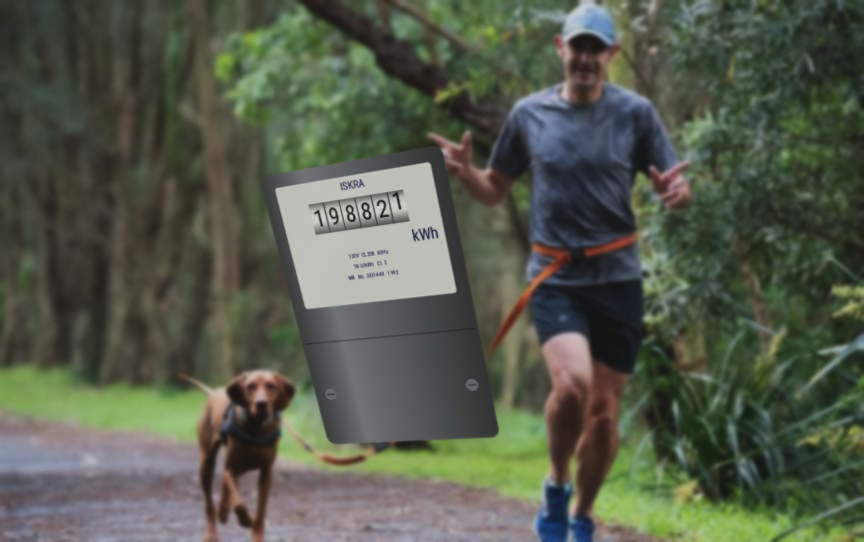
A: 198821 kWh
